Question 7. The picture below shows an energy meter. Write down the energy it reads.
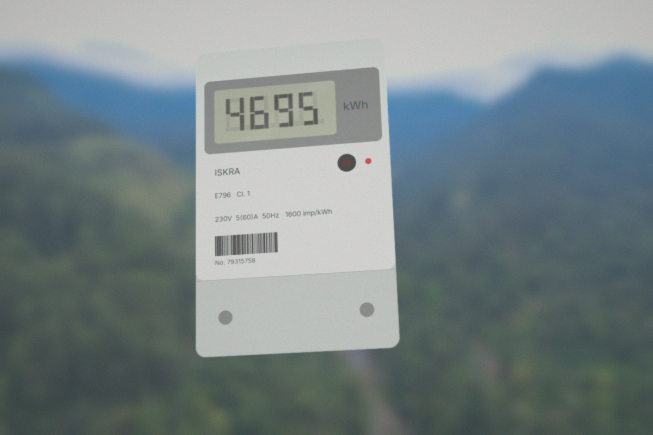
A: 4695 kWh
